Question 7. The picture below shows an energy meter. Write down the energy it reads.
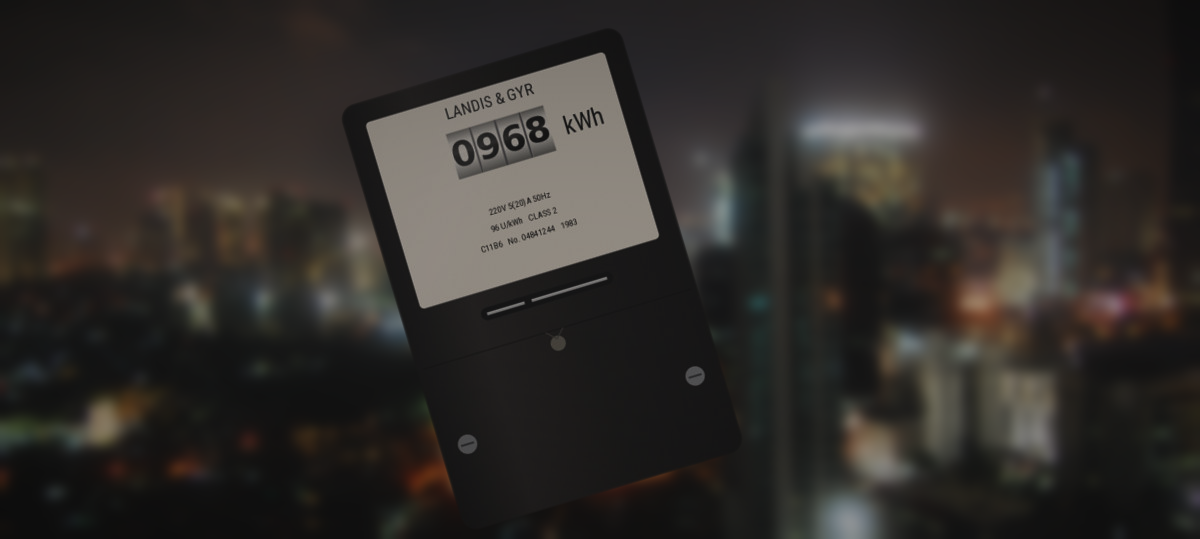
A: 968 kWh
